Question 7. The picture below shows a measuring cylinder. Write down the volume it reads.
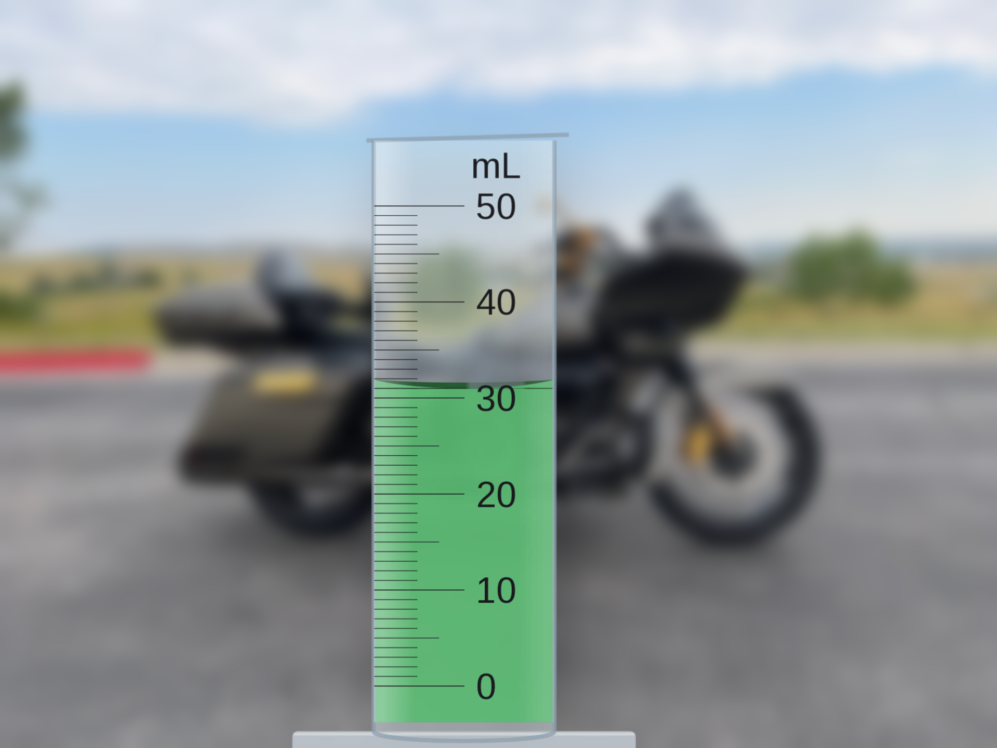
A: 31 mL
